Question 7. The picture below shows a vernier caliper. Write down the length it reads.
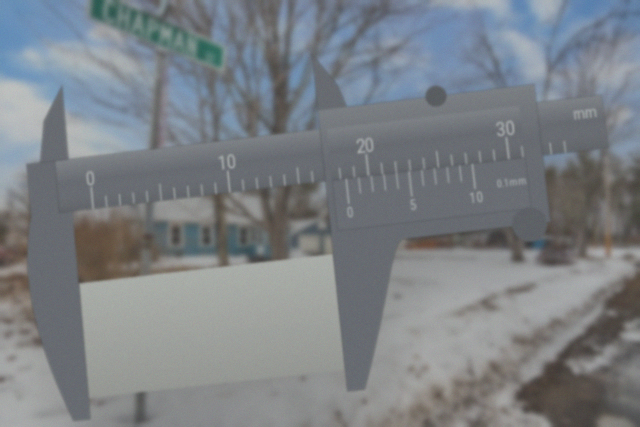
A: 18.4 mm
